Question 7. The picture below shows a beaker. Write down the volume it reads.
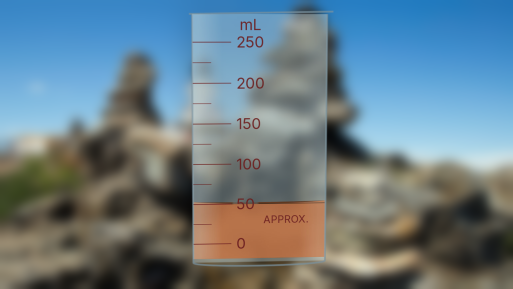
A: 50 mL
